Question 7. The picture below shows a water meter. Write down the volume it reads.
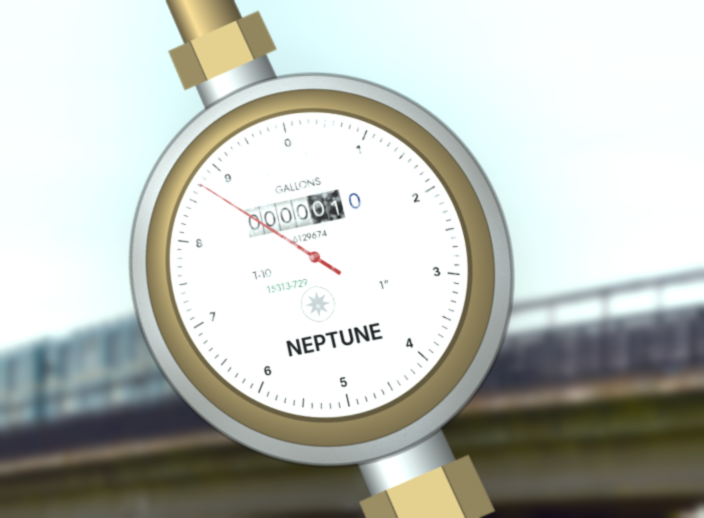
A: 8.7 gal
